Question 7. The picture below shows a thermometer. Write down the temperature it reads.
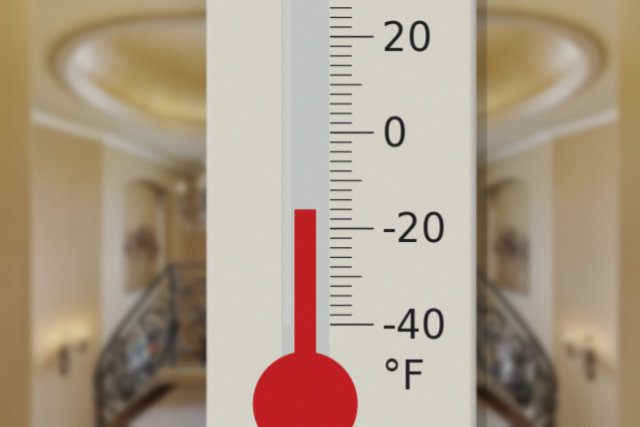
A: -16 °F
